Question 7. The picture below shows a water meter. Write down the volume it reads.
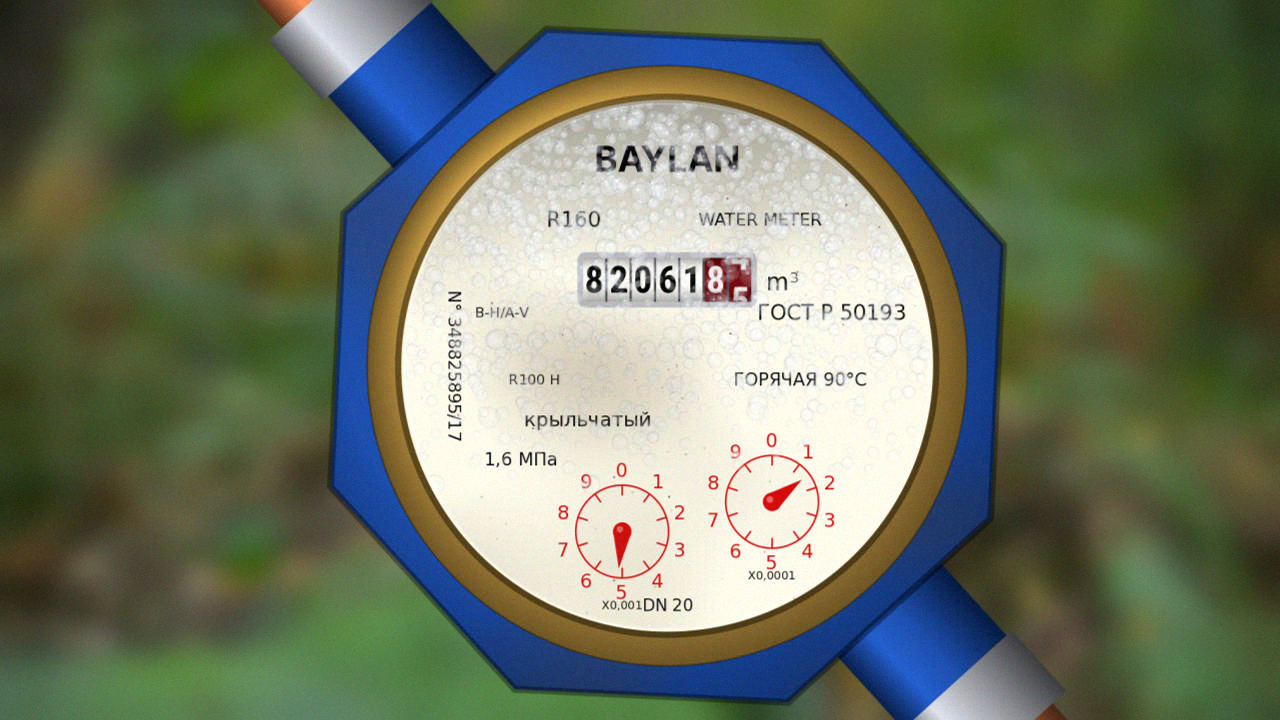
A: 82061.8451 m³
